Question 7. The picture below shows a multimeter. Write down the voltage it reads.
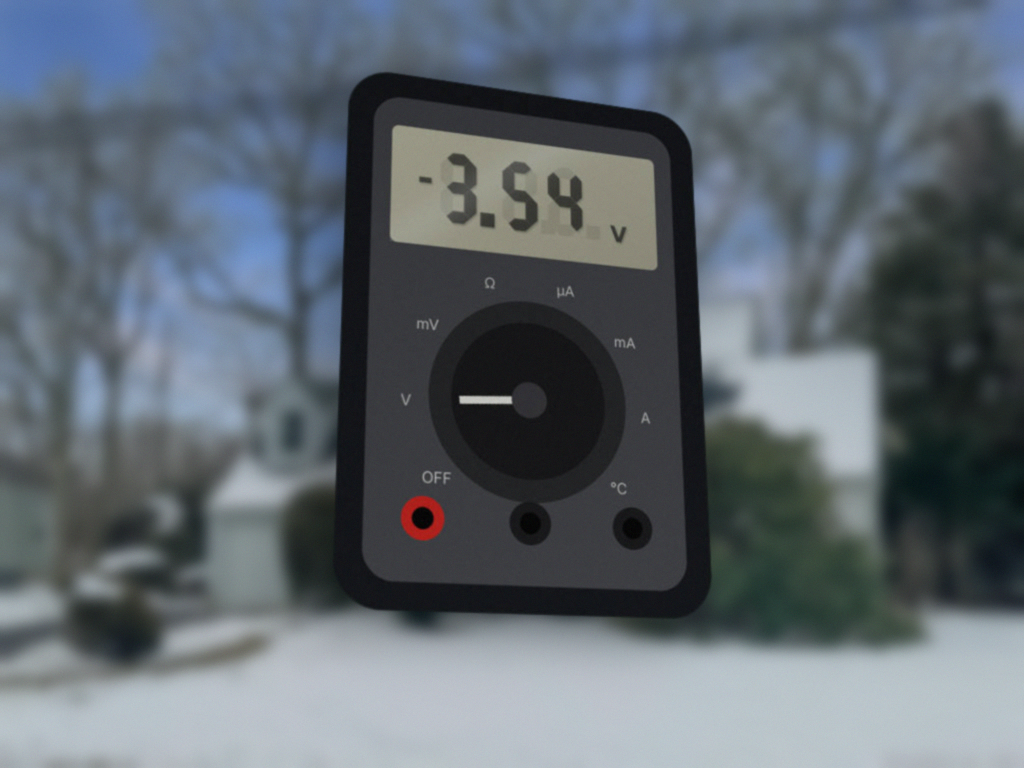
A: -3.54 V
